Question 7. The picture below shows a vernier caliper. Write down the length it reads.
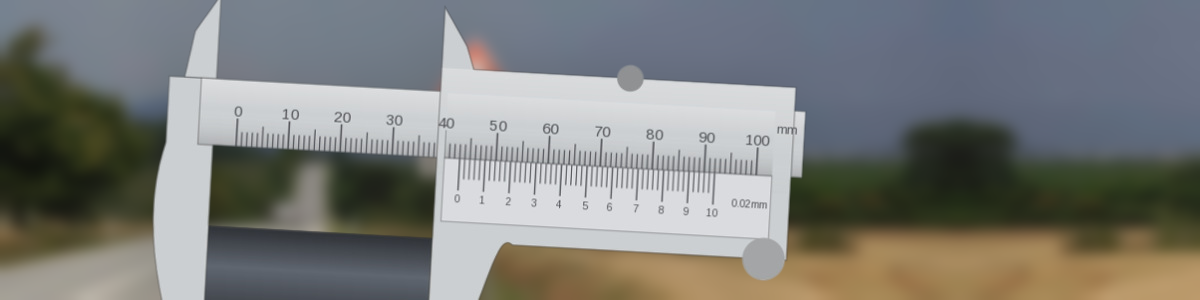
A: 43.0 mm
